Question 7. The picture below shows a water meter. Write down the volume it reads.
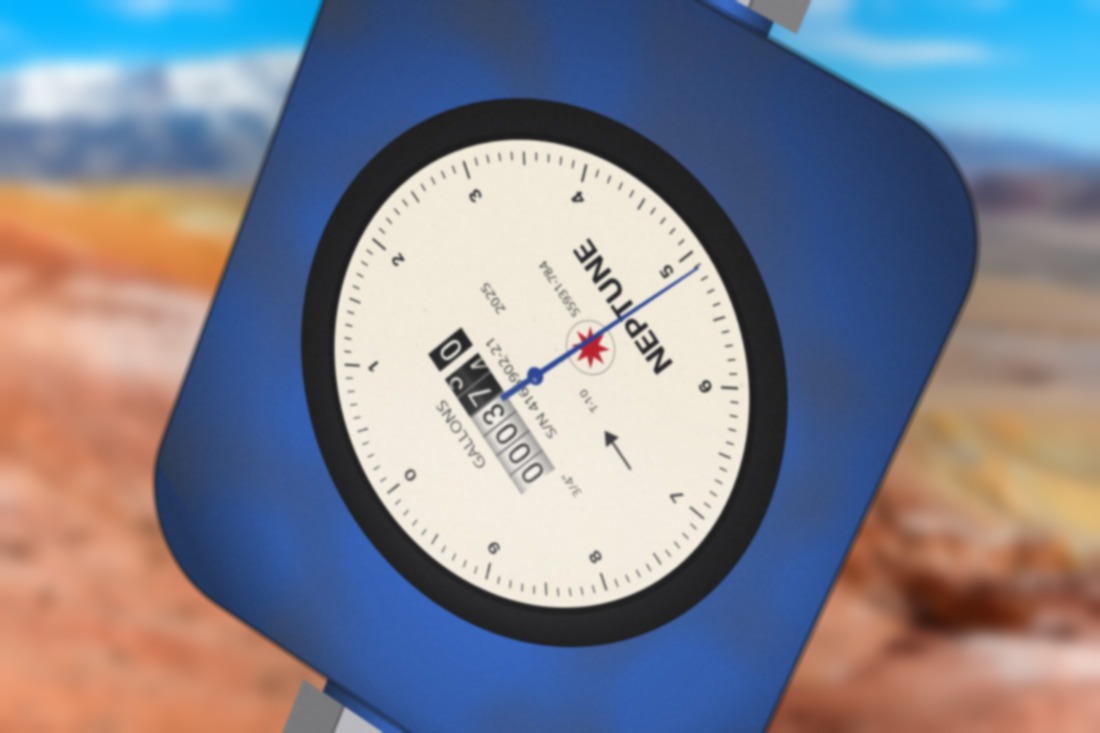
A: 3735.1 gal
